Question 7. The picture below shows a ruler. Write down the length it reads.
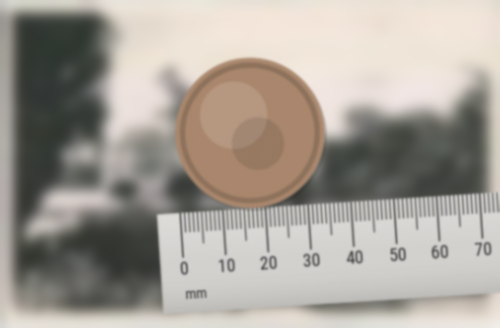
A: 35 mm
